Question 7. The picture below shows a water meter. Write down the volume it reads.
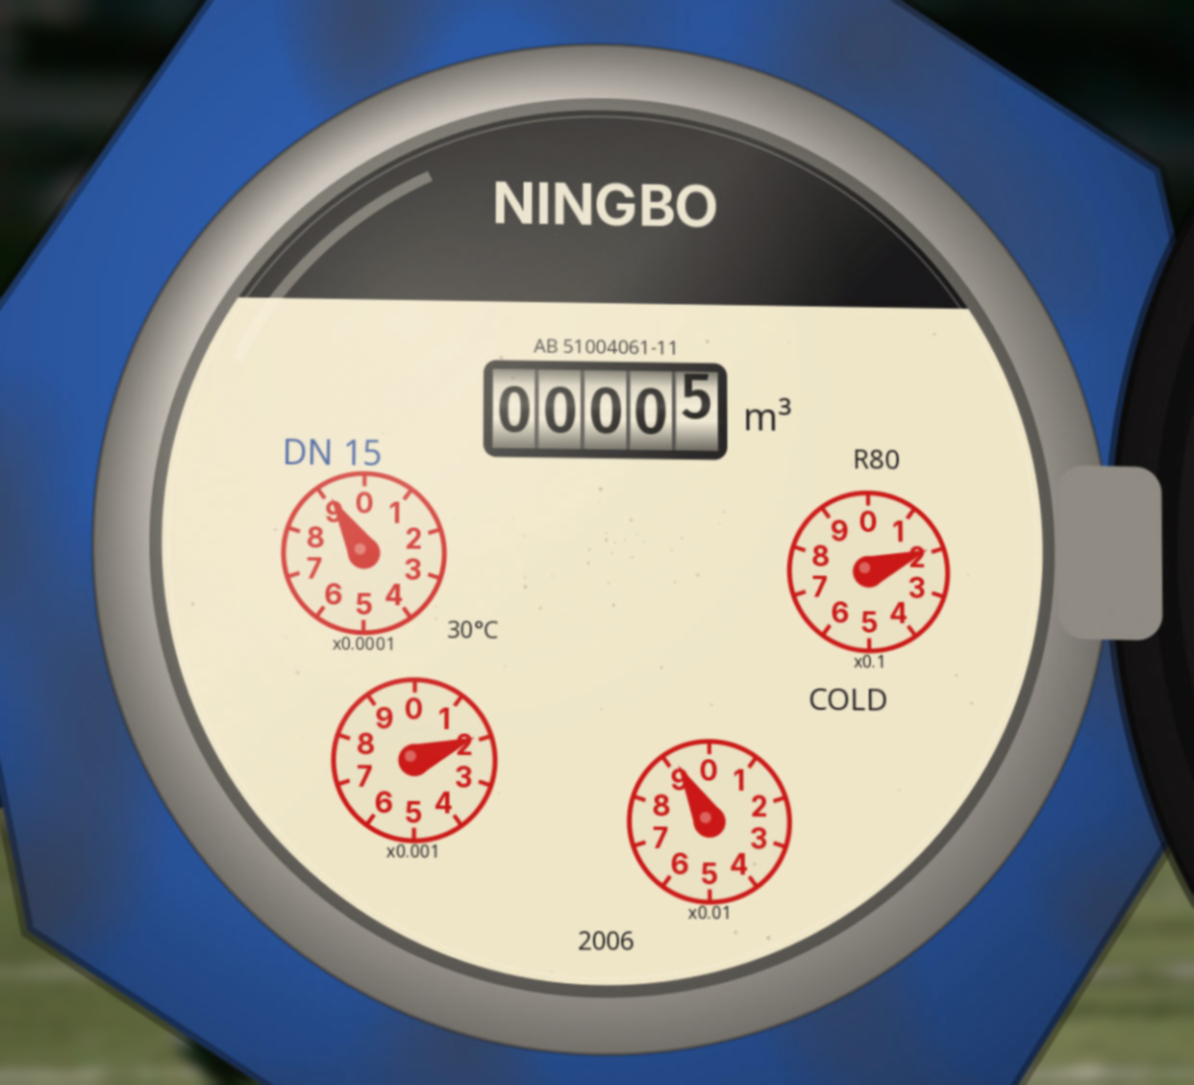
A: 5.1919 m³
